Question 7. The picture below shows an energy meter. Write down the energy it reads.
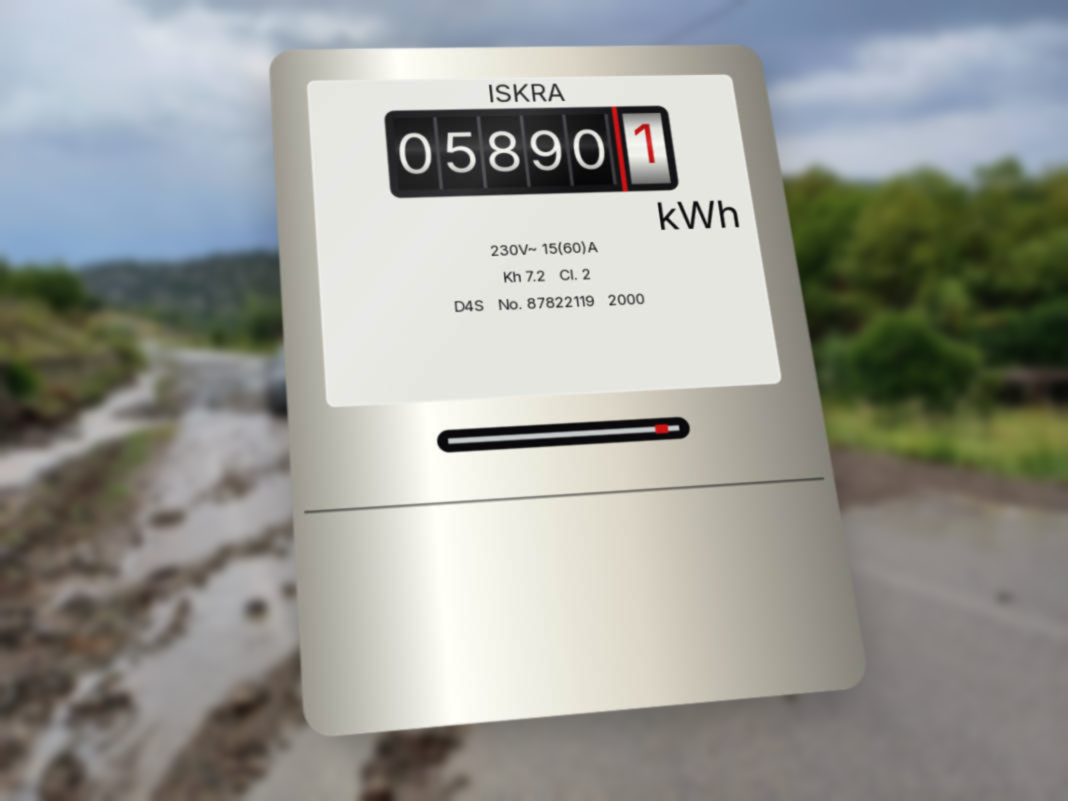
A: 5890.1 kWh
